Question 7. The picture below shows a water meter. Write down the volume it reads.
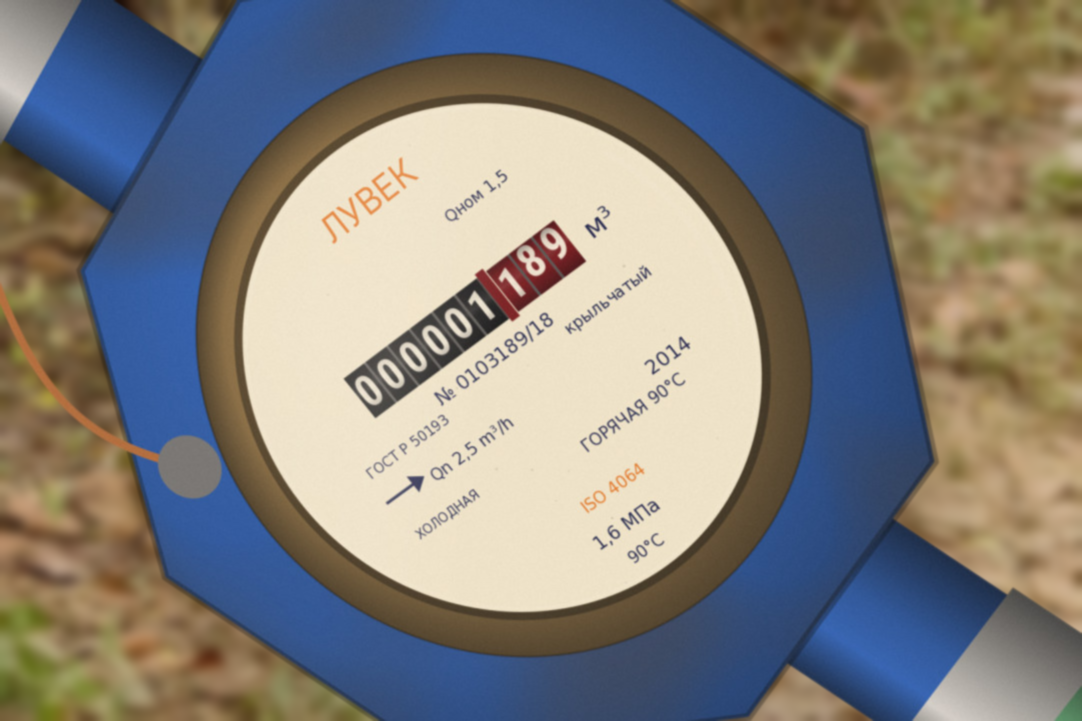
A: 1.189 m³
